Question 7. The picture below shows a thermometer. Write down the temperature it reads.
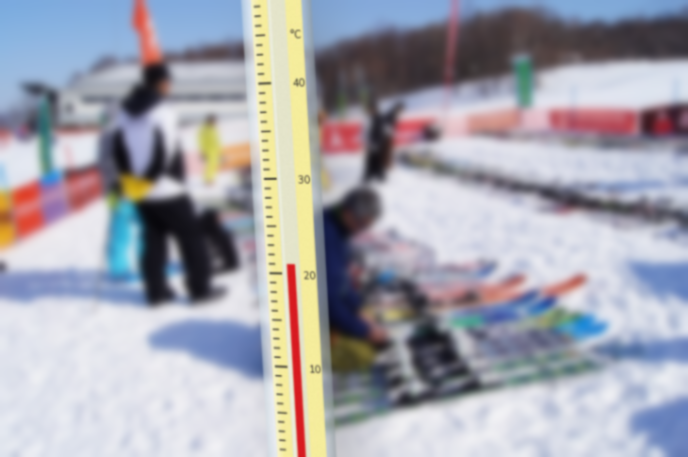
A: 21 °C
